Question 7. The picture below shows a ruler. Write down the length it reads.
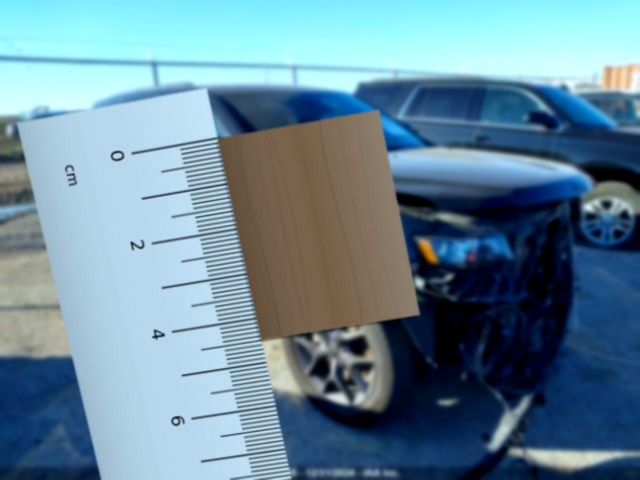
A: 4.5 cm
